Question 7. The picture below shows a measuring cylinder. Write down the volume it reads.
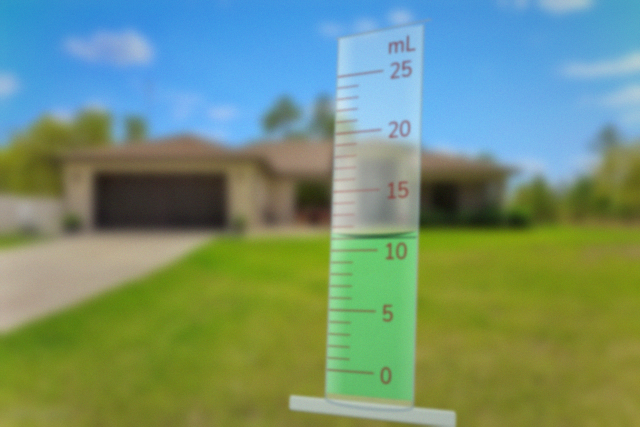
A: 11 mL
